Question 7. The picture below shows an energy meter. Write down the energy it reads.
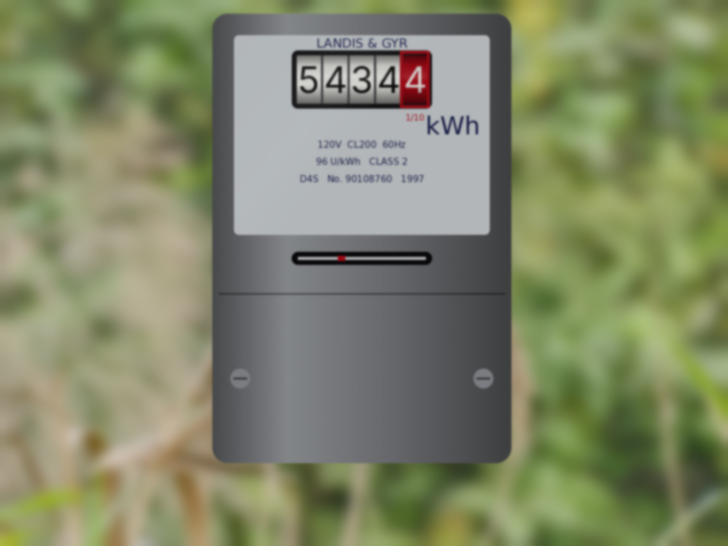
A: 5434.4 kWh
